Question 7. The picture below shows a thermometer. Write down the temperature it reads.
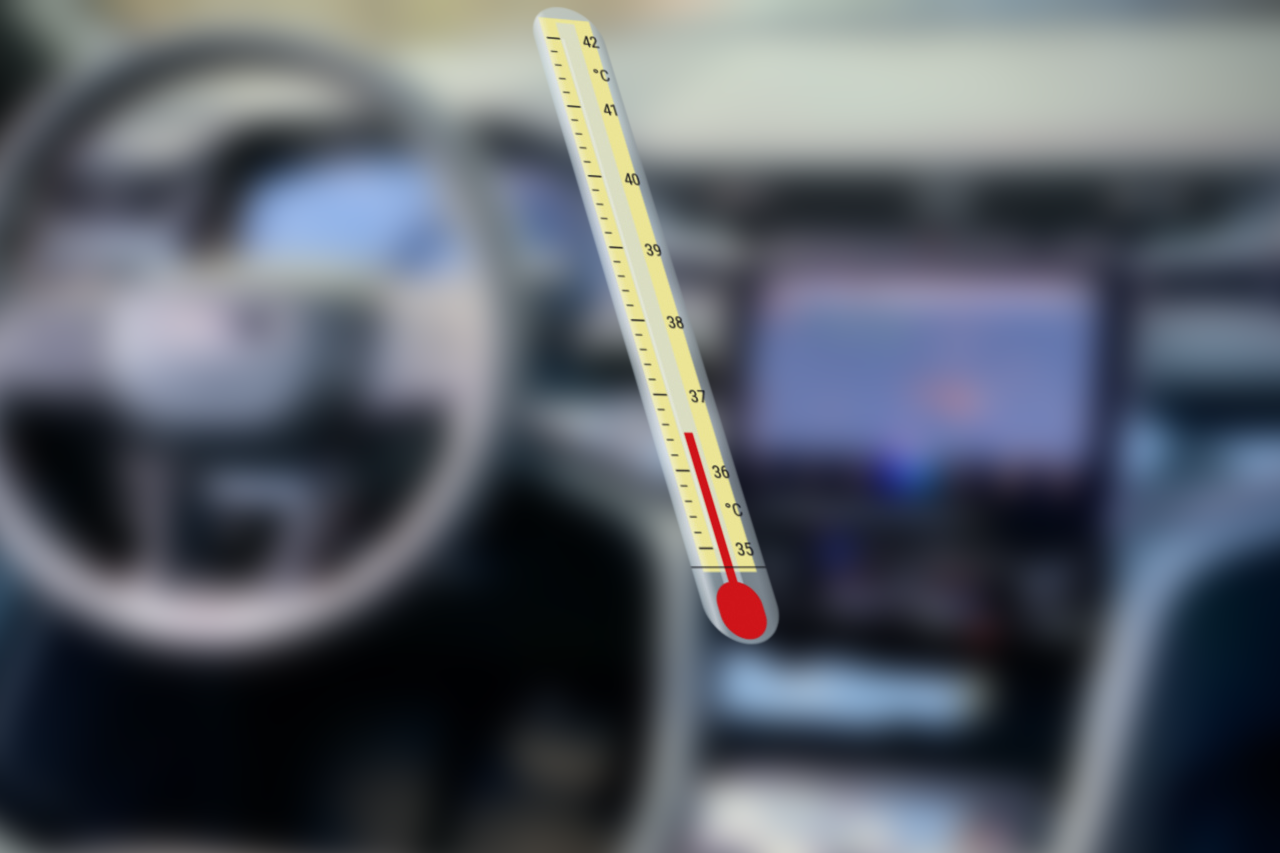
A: 36.5 °C
